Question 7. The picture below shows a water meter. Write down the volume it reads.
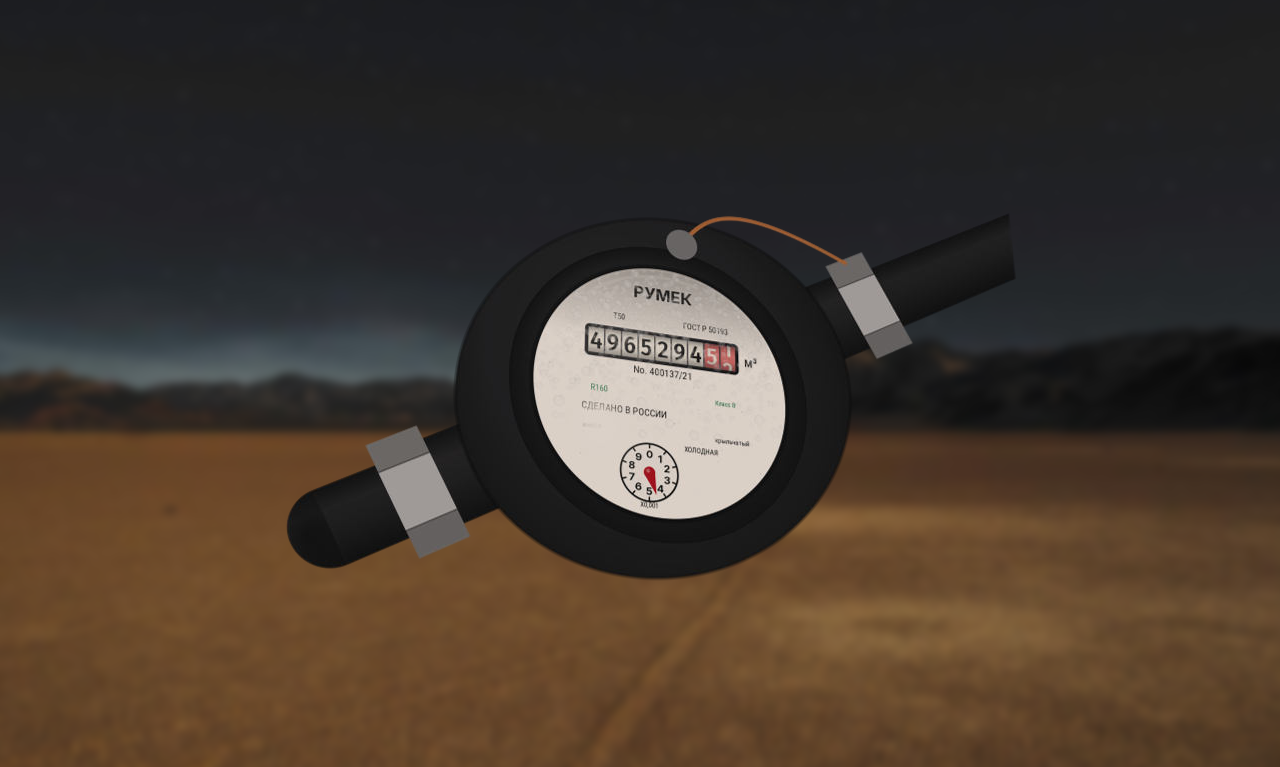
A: 4965294.514 m³
